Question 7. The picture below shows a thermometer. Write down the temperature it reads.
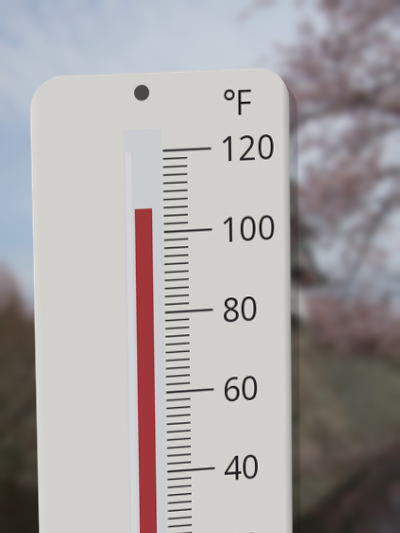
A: 106 °F
